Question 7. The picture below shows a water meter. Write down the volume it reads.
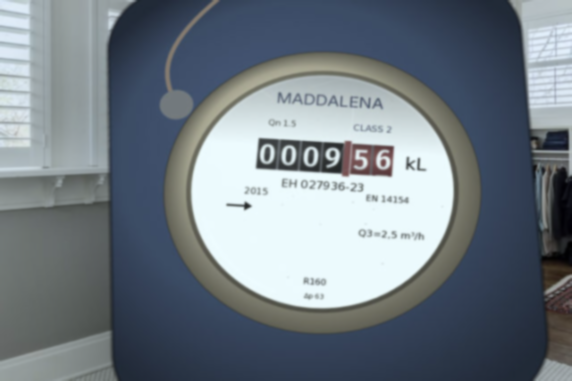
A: 9.56 kL
